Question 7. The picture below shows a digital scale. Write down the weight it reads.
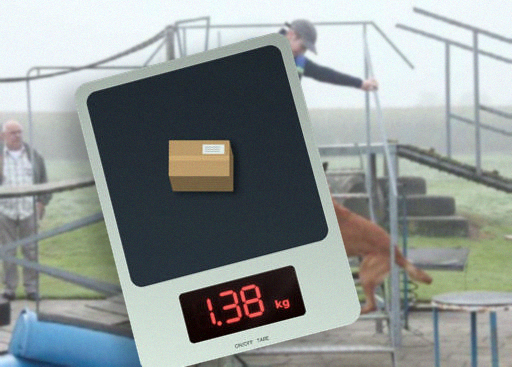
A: 1.38 kg
